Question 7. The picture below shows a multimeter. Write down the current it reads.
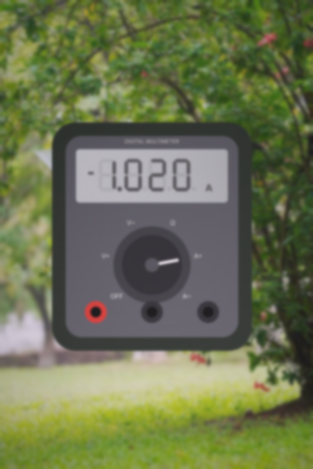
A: -1.020 A
